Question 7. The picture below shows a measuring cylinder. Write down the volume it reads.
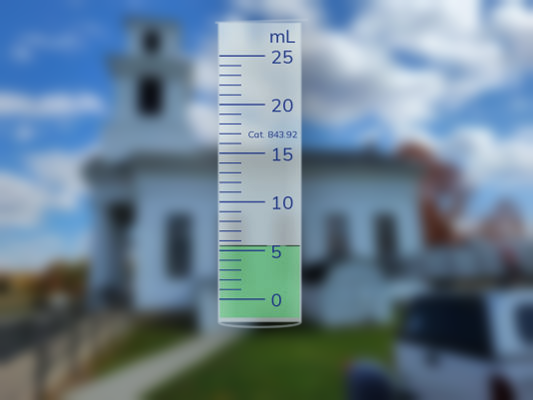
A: 5.5 mL
